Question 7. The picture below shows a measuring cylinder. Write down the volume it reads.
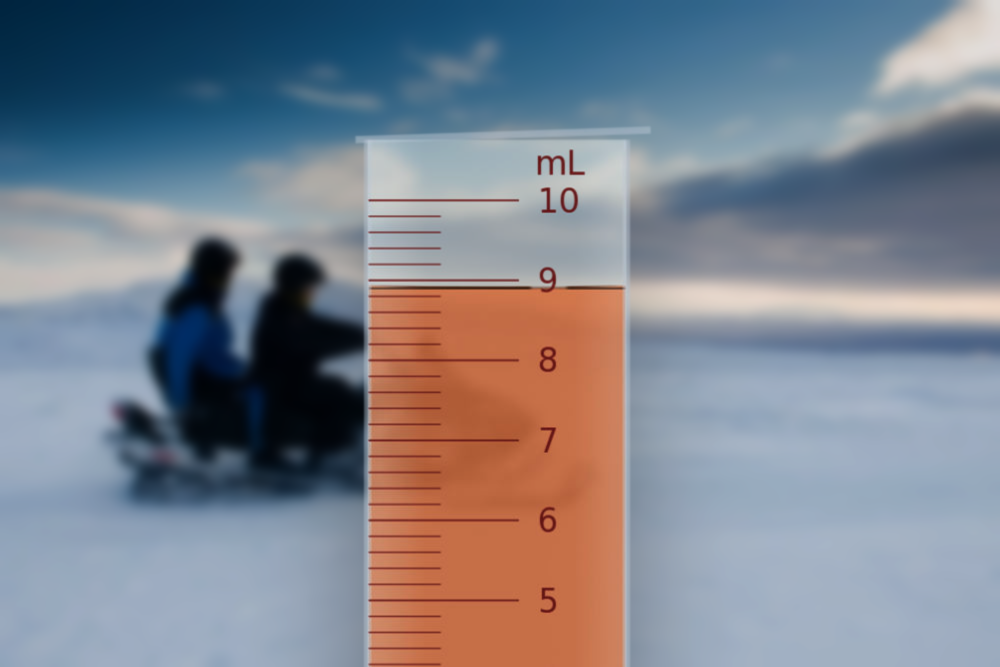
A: 8.9 mL
